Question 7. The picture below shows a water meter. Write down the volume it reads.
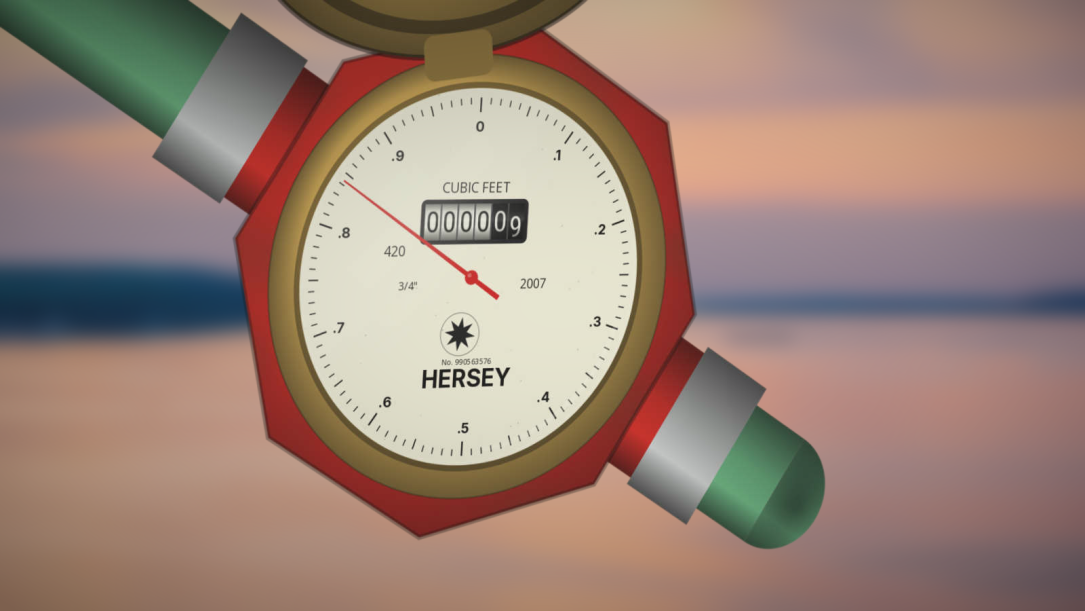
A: 8.84 ft³
